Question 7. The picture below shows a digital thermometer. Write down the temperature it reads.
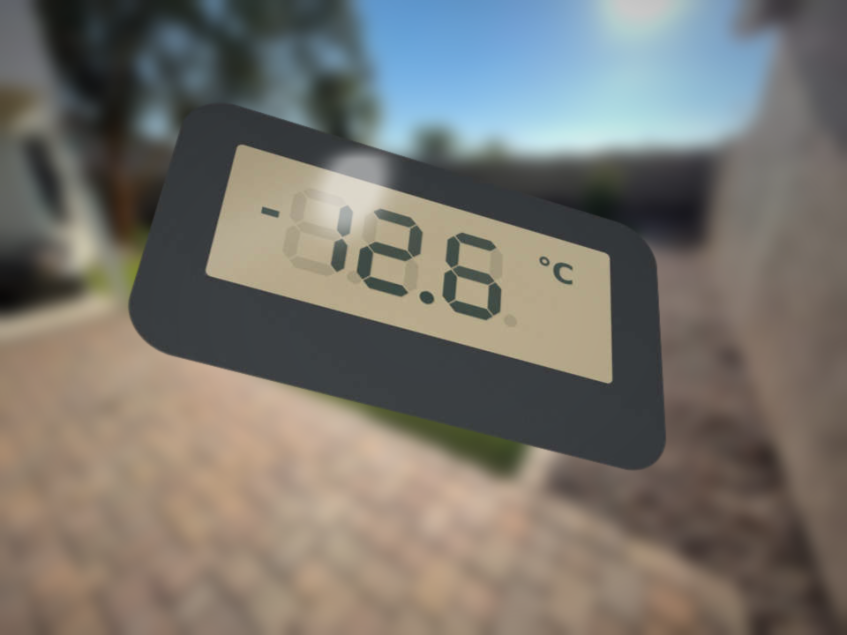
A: -12.6 °C
